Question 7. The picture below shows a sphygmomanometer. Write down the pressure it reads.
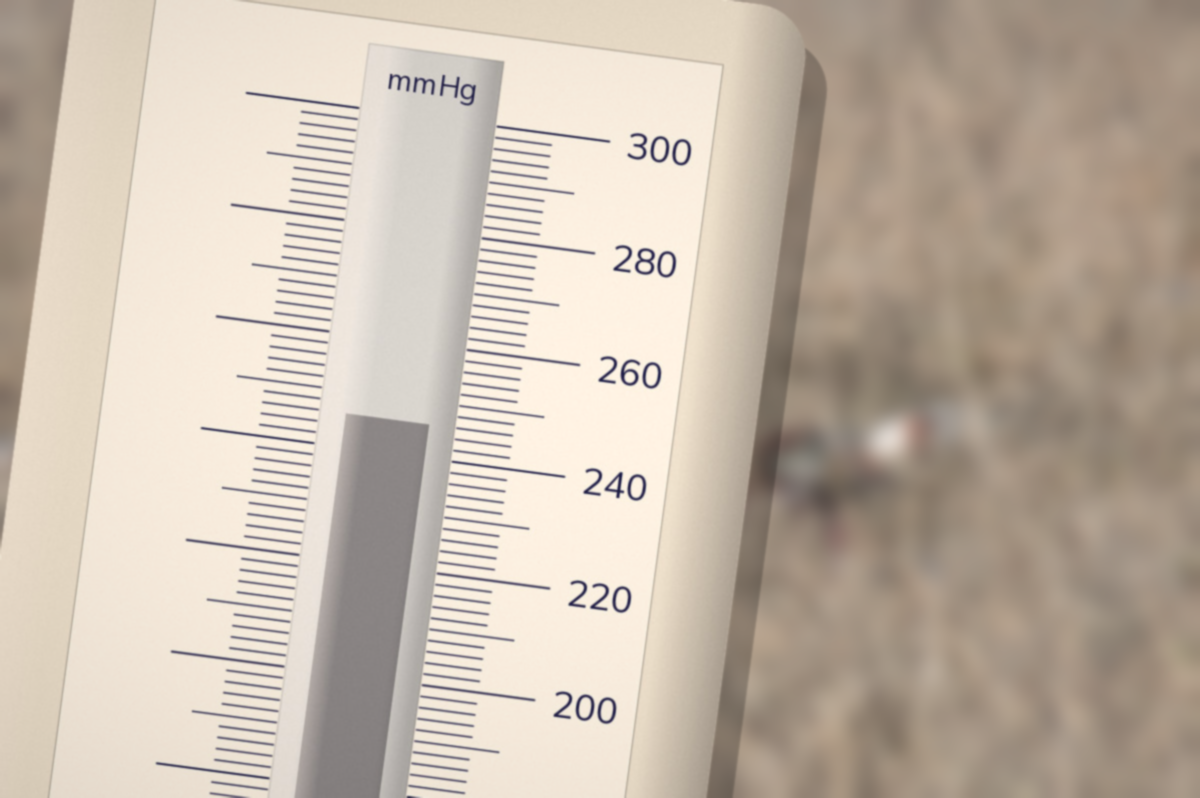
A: 246 mmHg
